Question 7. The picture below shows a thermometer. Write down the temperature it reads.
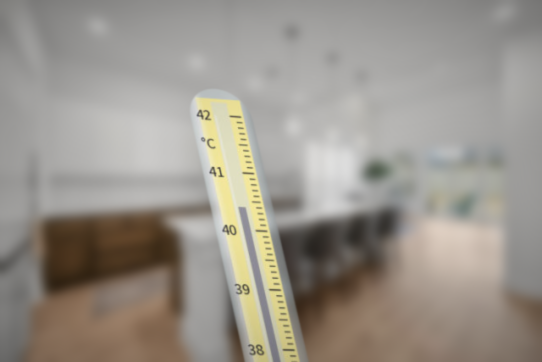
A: 40.4 °C
